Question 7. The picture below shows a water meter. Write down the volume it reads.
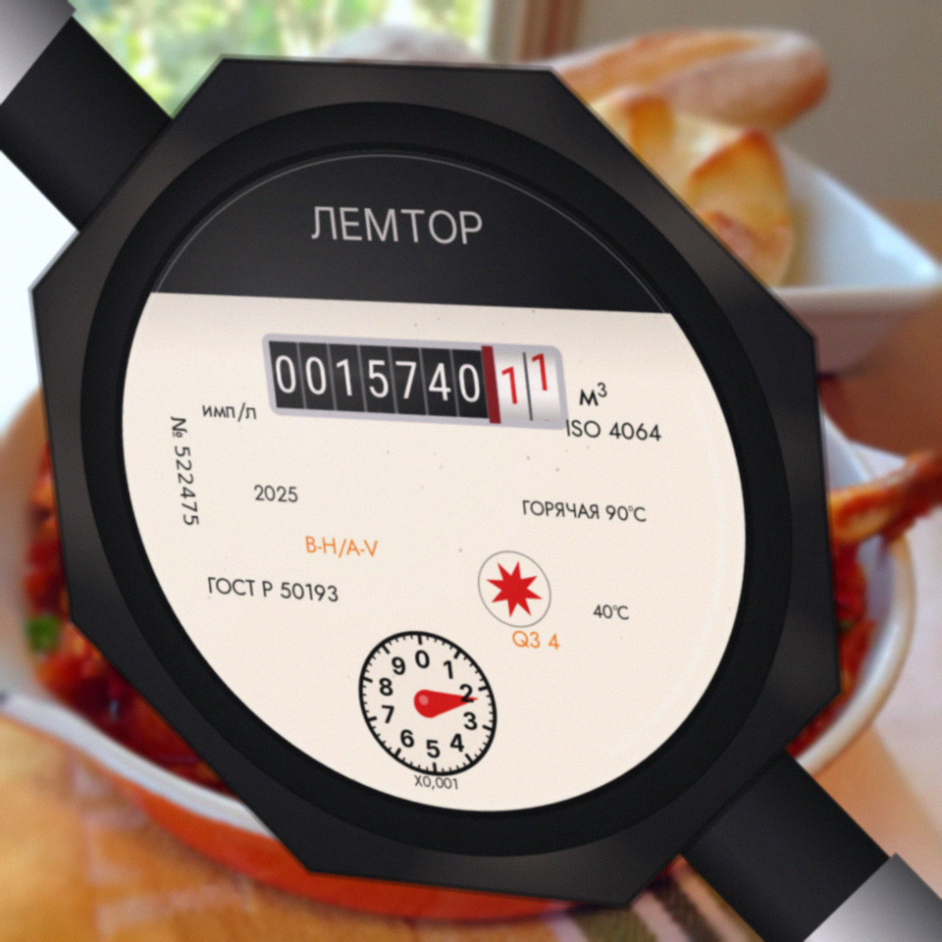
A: 15740.112 m³
